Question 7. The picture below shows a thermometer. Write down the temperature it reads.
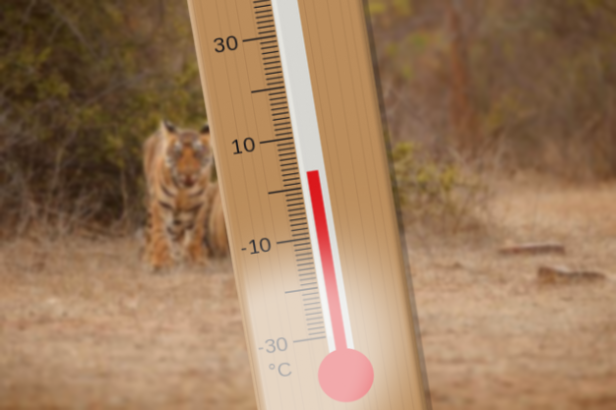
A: 3 °C
